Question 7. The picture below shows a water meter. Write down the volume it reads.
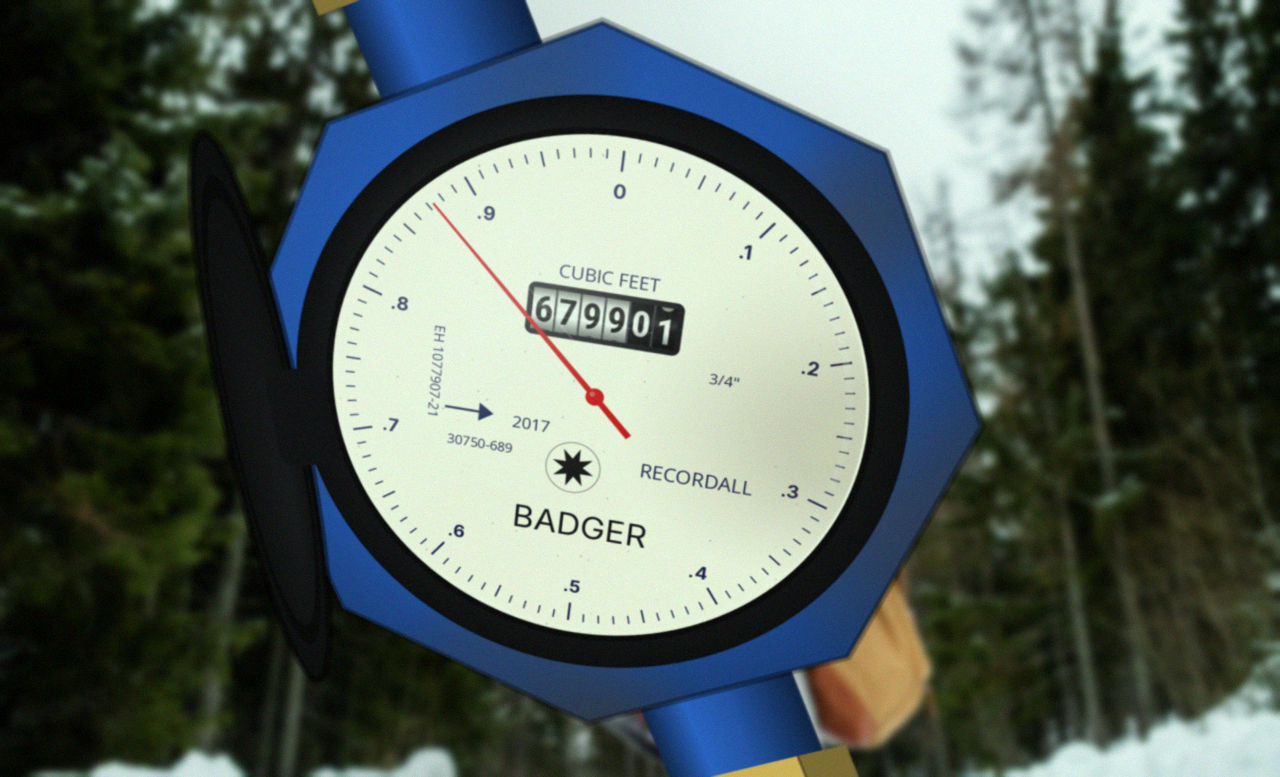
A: 679900.87 ft³
